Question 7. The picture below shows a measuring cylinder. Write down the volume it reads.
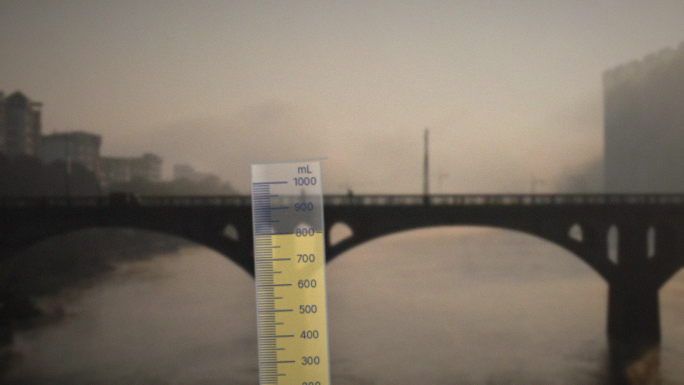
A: 800 mL
